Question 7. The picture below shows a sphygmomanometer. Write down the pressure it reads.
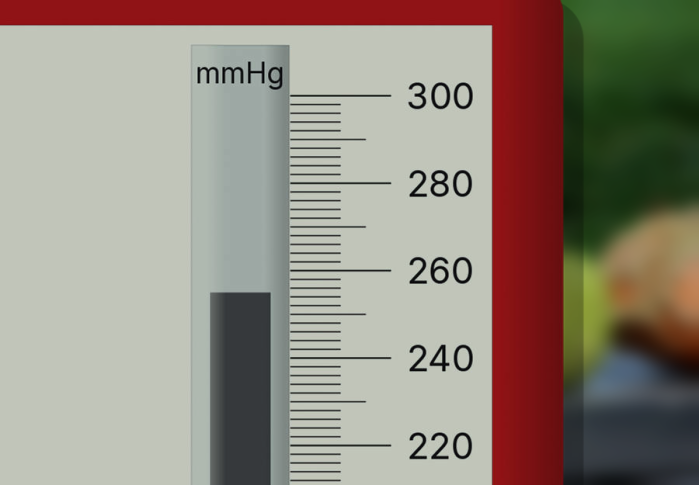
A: 255 mmHg
